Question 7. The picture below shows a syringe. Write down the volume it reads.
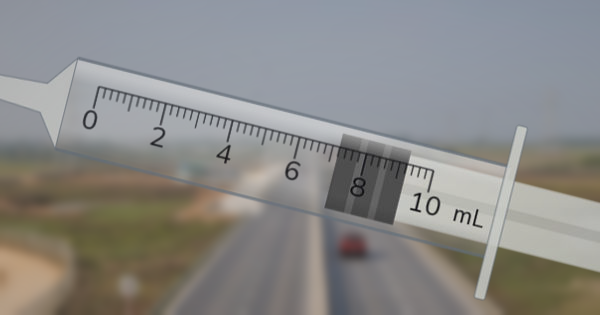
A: 7.2 mL
